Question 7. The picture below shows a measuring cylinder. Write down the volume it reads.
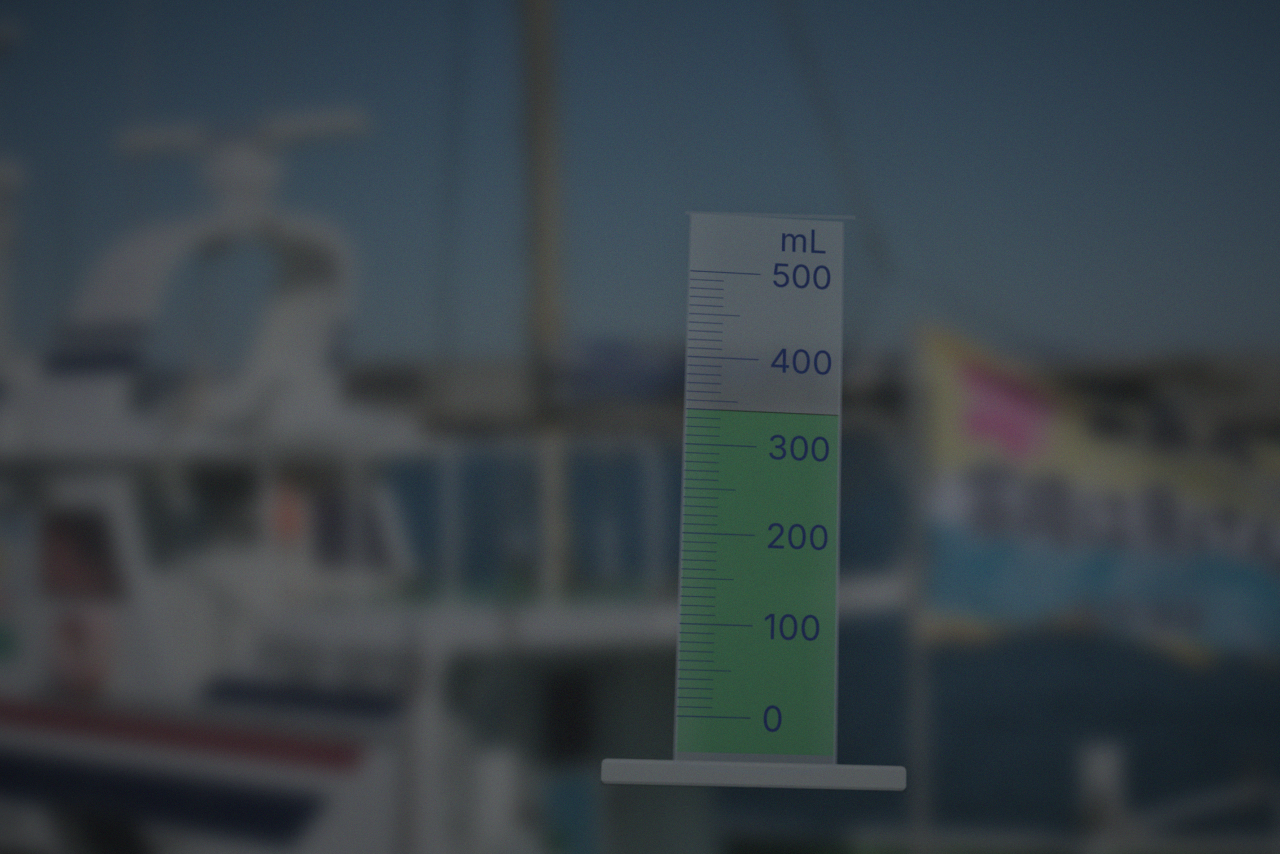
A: 340 mL
